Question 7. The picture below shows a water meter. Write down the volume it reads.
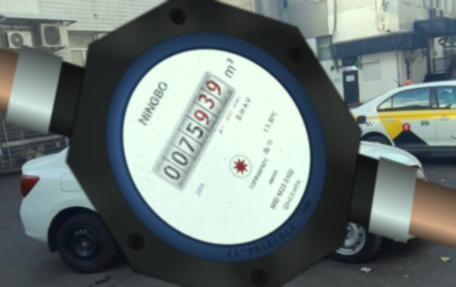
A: 75.939 m³
